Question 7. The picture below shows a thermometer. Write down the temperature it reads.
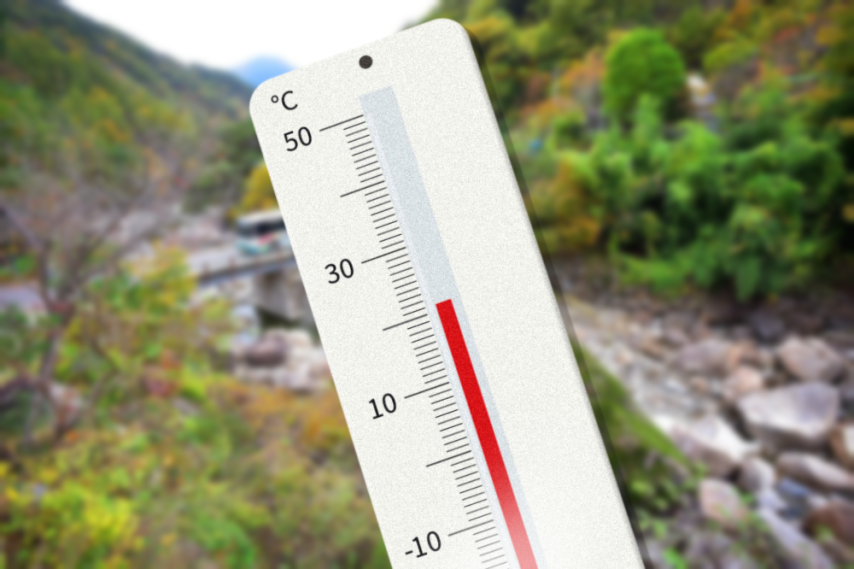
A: 21 °C
